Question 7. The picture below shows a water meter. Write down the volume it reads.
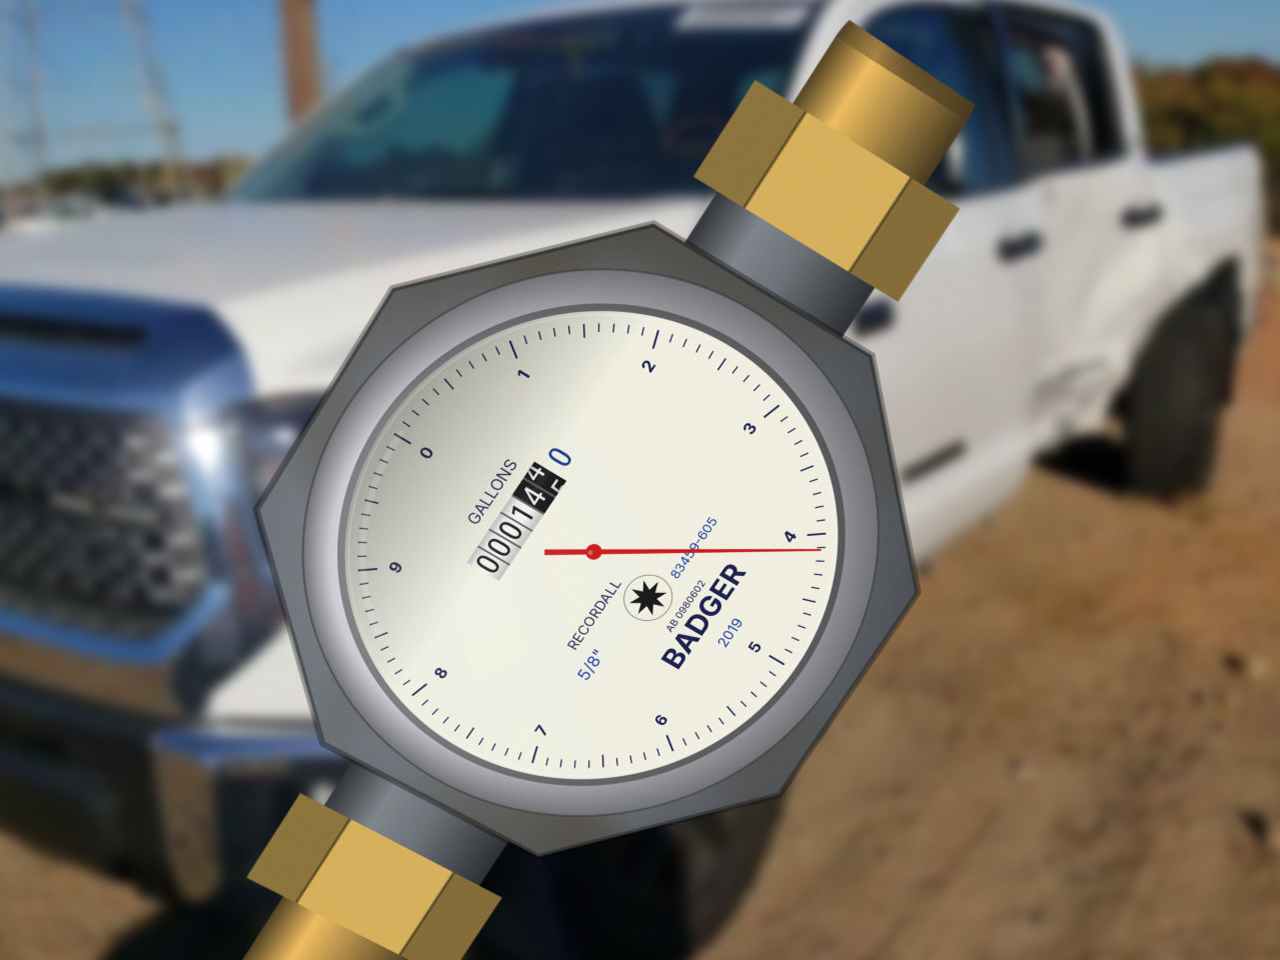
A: 1444.1 gal
